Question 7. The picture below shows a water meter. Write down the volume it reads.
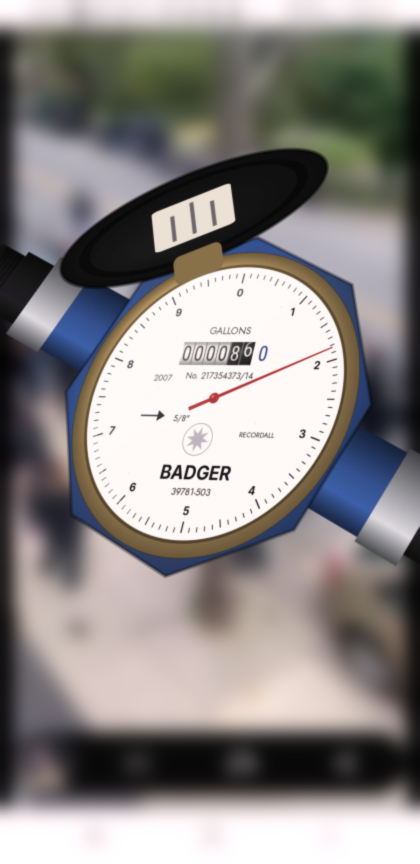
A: 861.8 gal
